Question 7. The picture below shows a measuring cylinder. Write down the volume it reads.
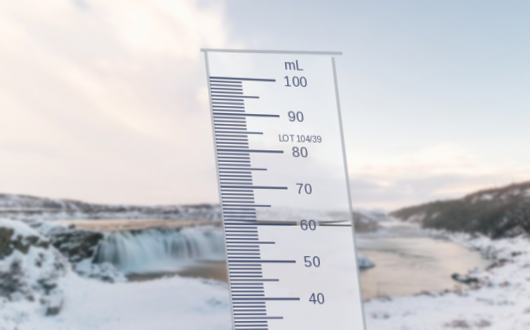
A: 60 mL
